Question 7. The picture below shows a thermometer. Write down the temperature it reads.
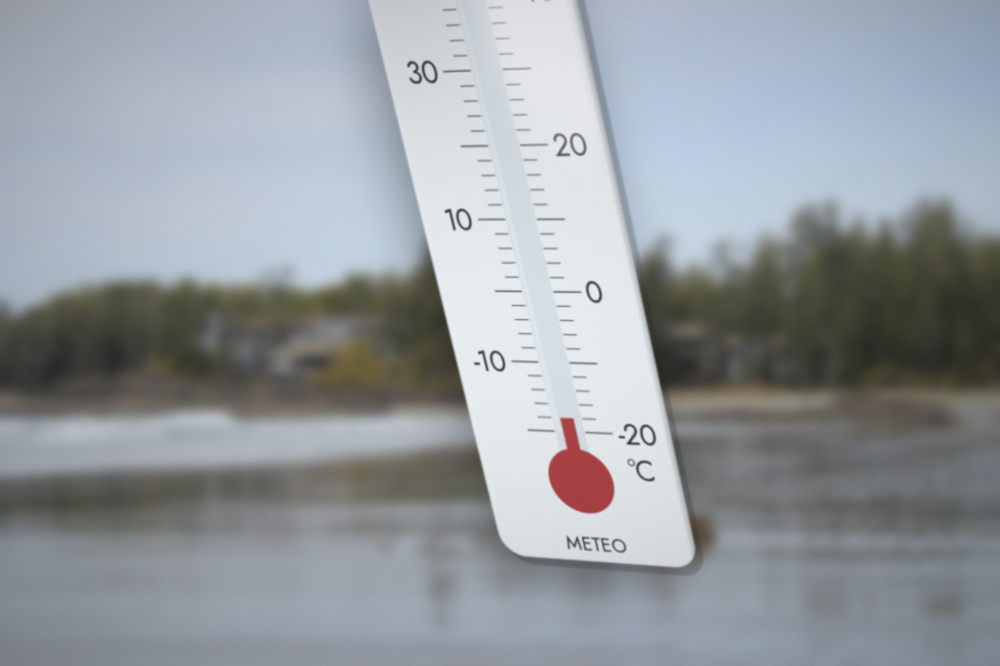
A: -18 °C
